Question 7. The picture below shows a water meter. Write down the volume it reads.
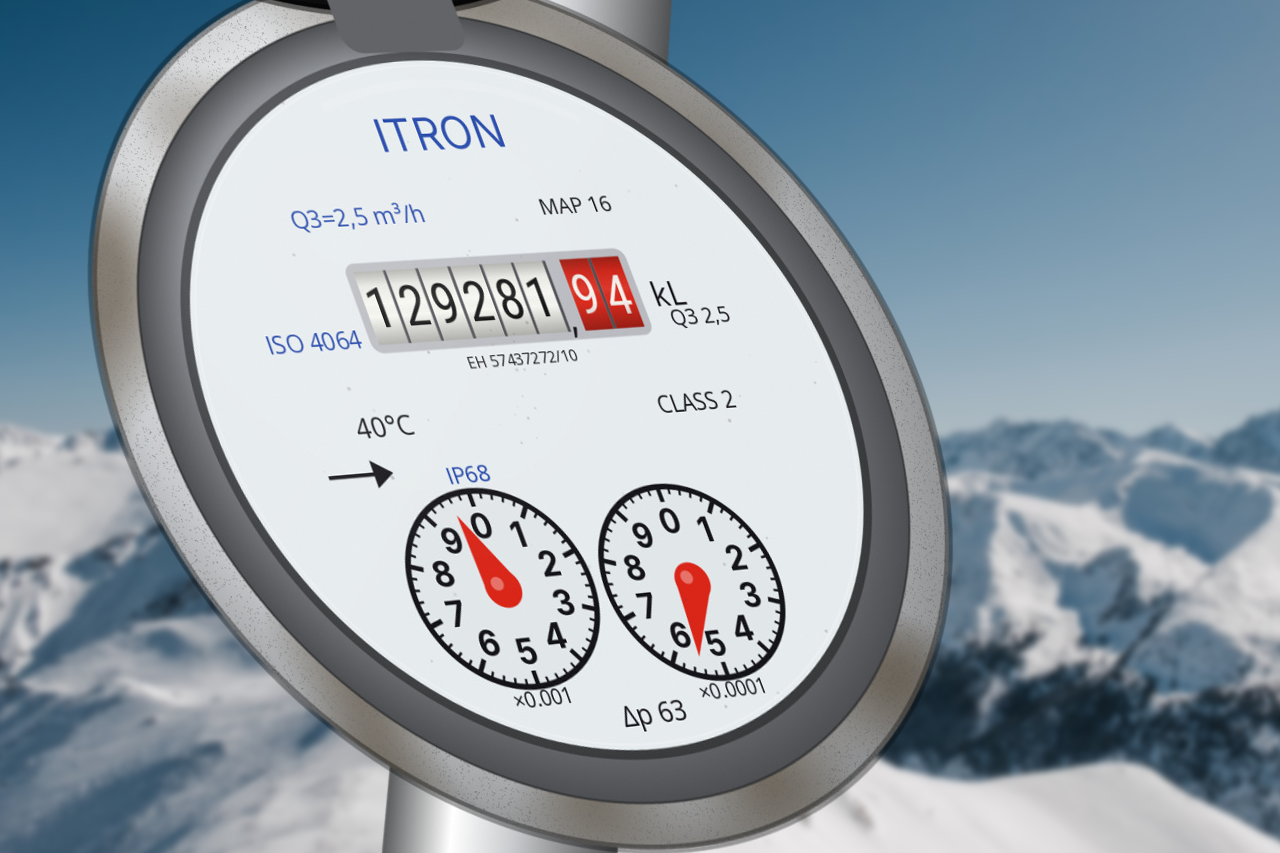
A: 129281.9395 kL
